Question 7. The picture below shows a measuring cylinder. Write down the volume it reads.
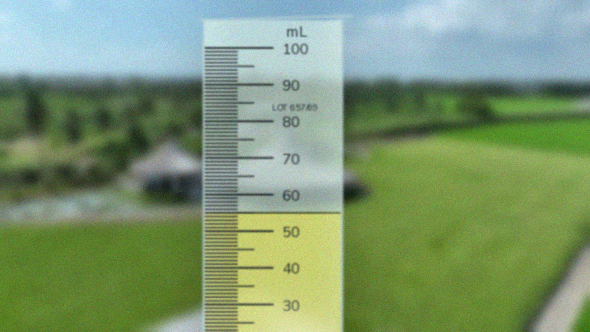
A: 55 mL
